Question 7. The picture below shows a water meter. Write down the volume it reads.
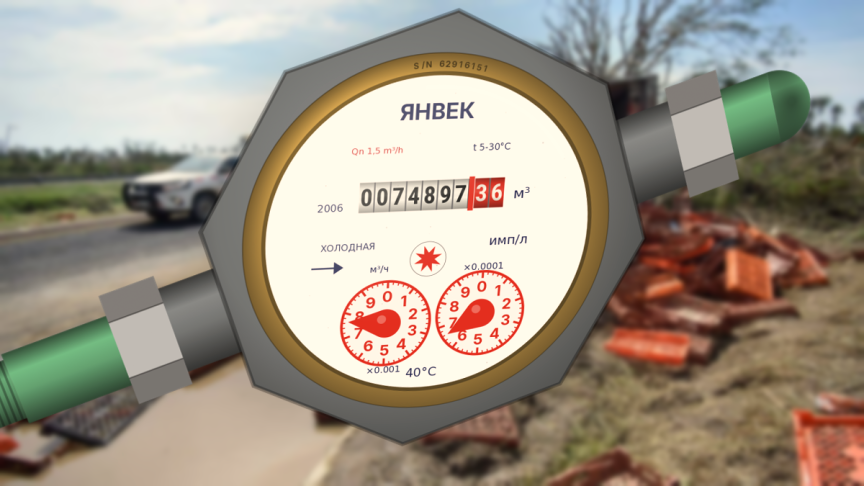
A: 74897.3676 m³
